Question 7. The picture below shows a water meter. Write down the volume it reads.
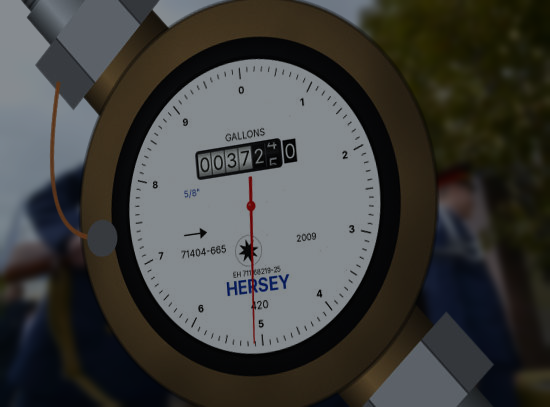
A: 37245.1 gal
